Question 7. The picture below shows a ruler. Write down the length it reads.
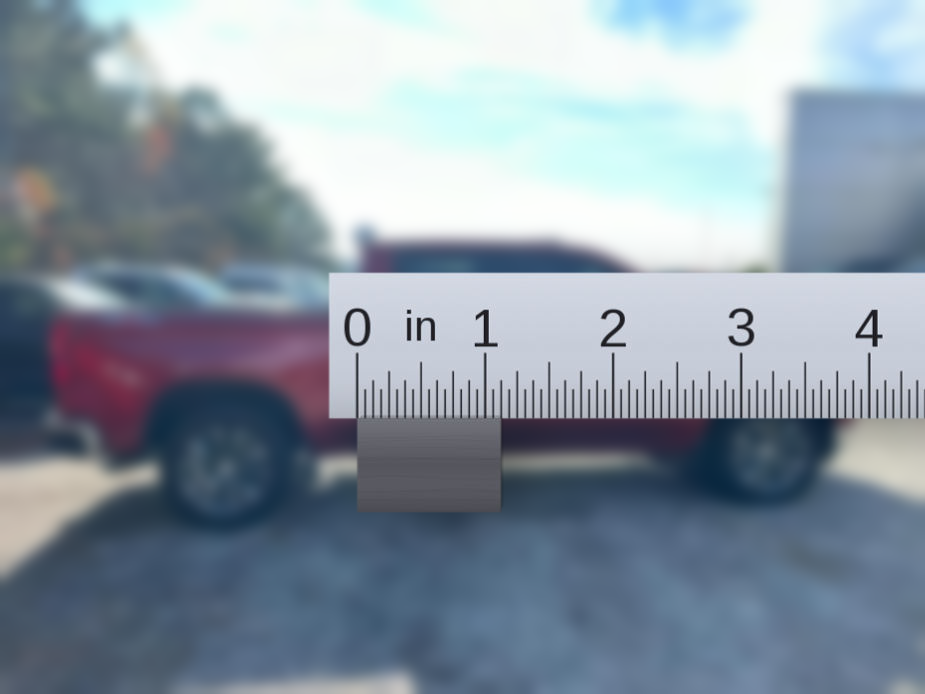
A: 1.125 in
